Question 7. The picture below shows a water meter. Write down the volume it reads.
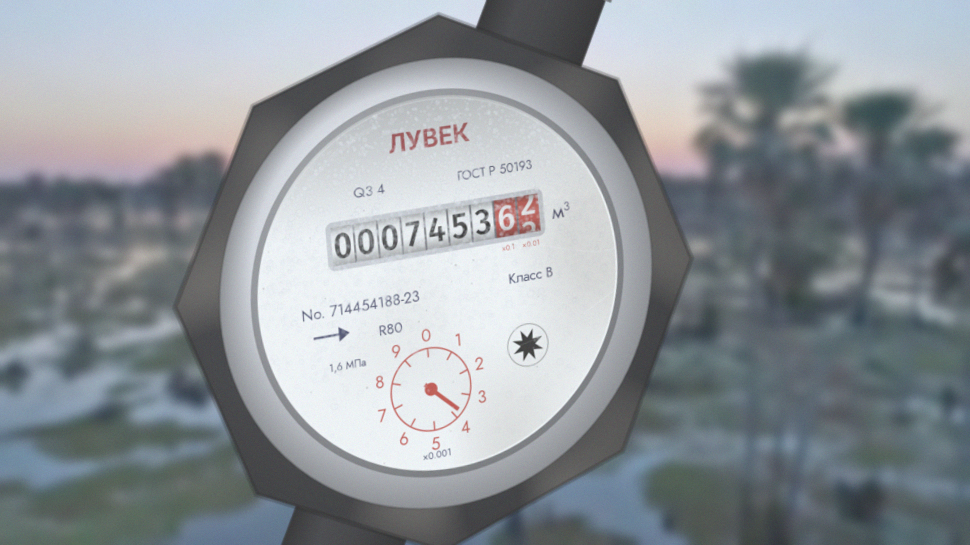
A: 7453.623 m³
